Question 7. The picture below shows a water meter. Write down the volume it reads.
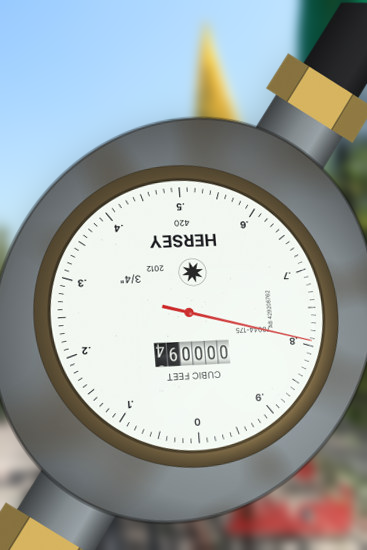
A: 93.79 ft³
